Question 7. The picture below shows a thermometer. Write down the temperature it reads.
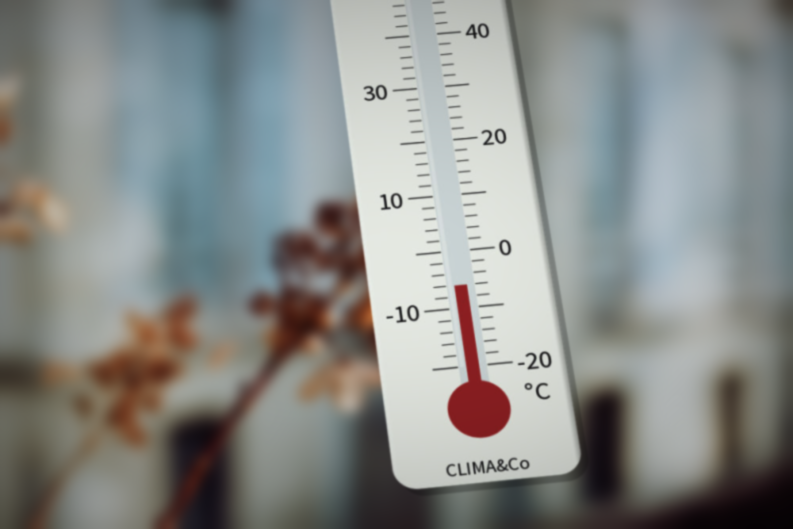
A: -6 °C
